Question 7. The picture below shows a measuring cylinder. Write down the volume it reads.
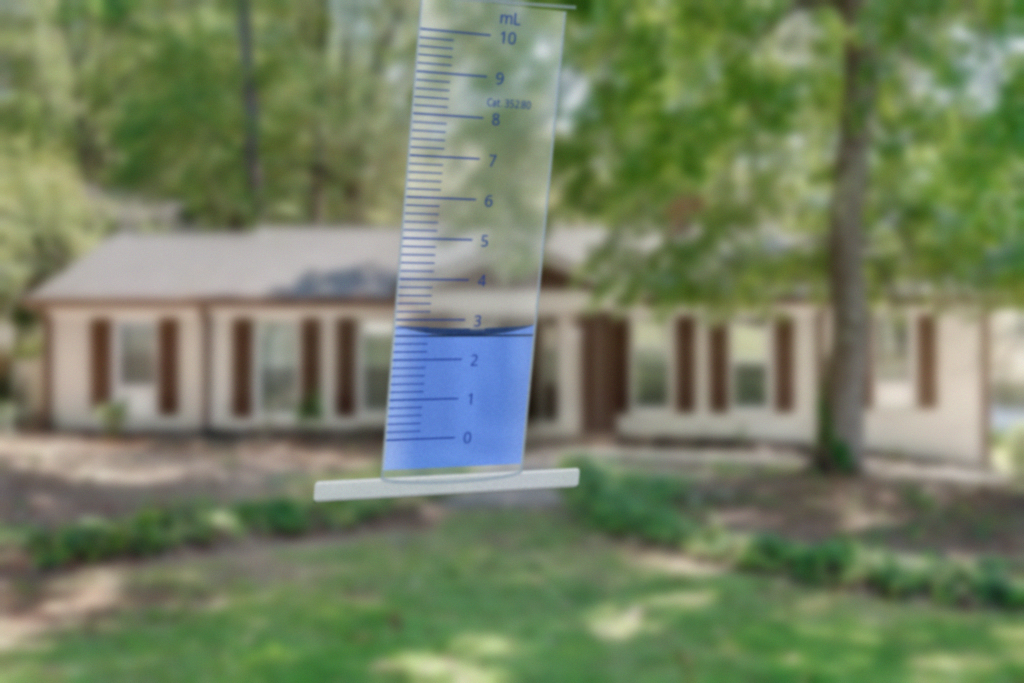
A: 2.6 mL
